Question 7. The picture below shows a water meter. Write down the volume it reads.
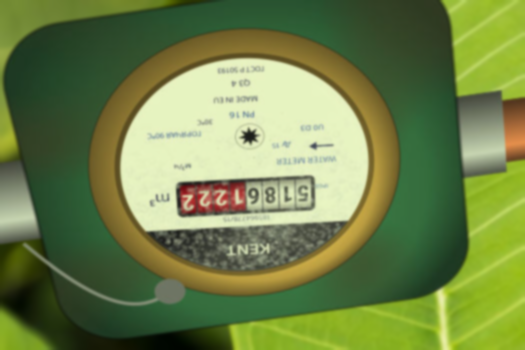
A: 5186.1222 m³
